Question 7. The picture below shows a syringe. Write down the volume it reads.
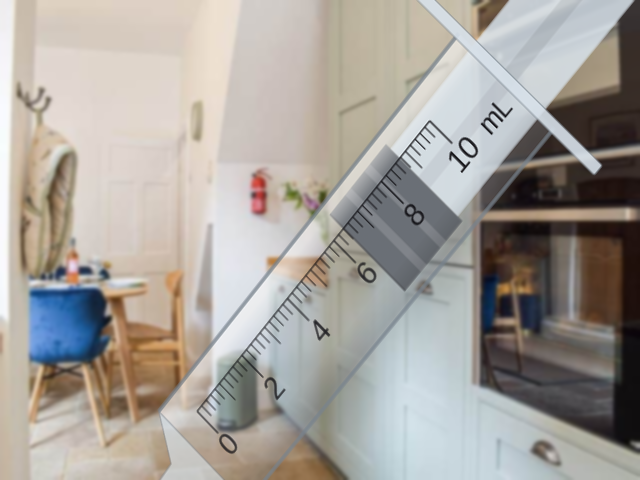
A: 6.4 mL
